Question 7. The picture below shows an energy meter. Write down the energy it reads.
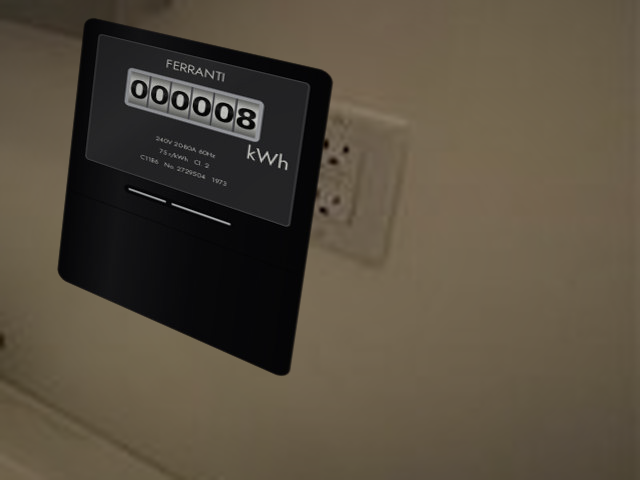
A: 8 kWh
